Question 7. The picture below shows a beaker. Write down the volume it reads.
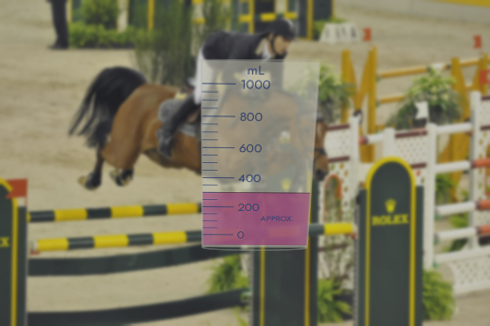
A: 300 mL
